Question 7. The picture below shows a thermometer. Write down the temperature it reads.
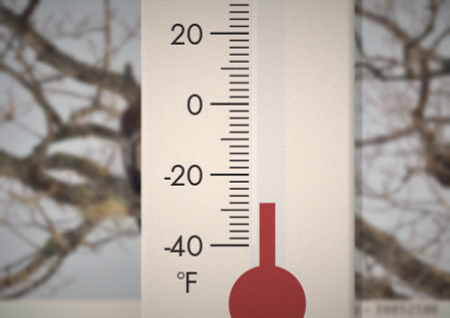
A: -28 °F
